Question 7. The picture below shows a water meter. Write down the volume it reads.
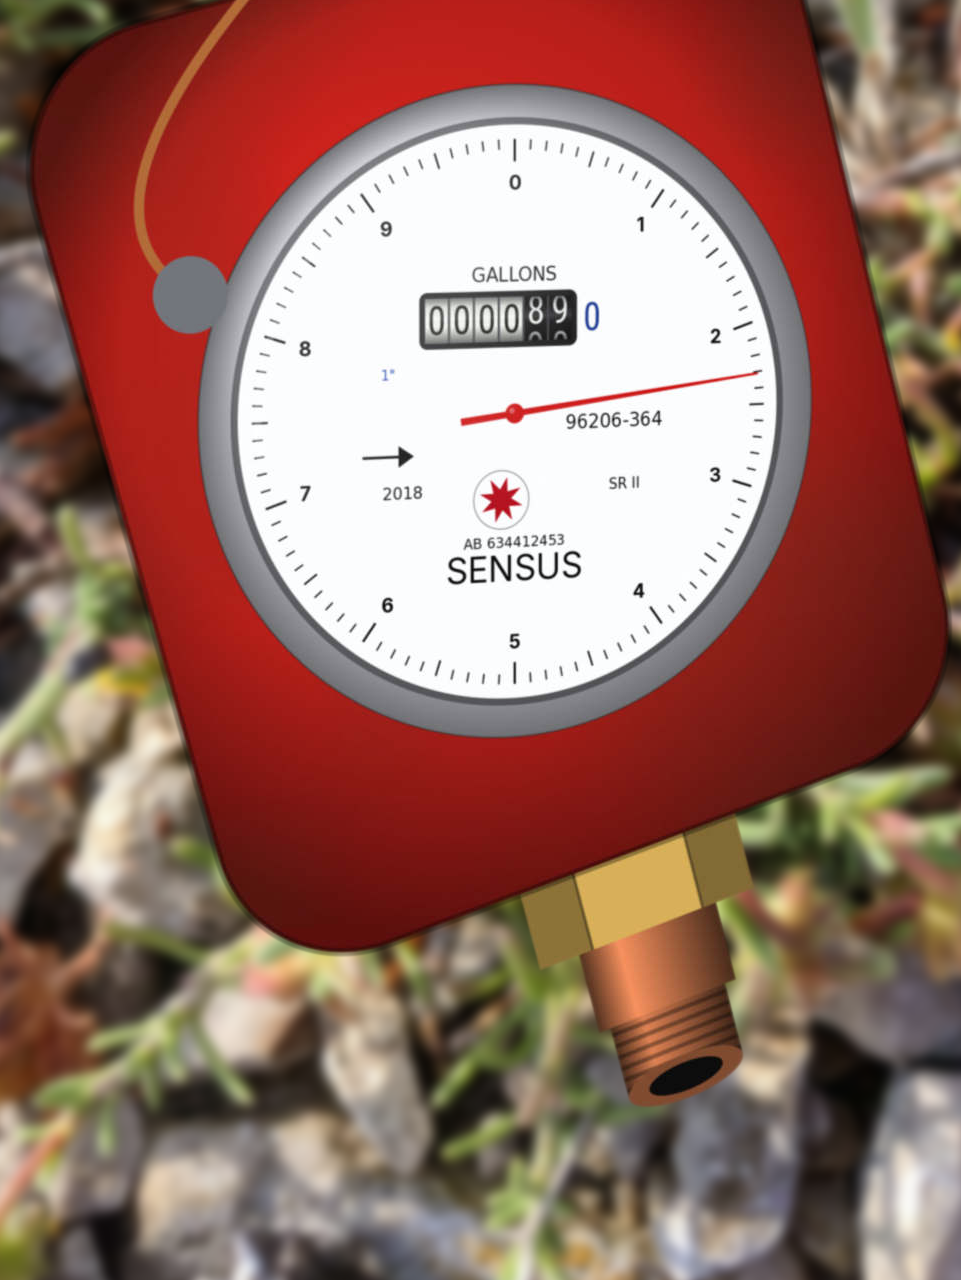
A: 892.3 gal
